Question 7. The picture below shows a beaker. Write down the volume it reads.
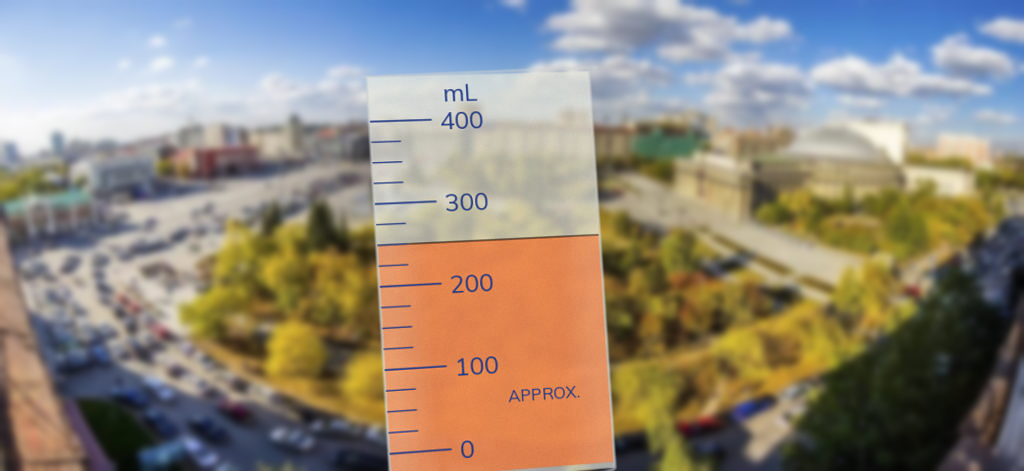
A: 250 mL
